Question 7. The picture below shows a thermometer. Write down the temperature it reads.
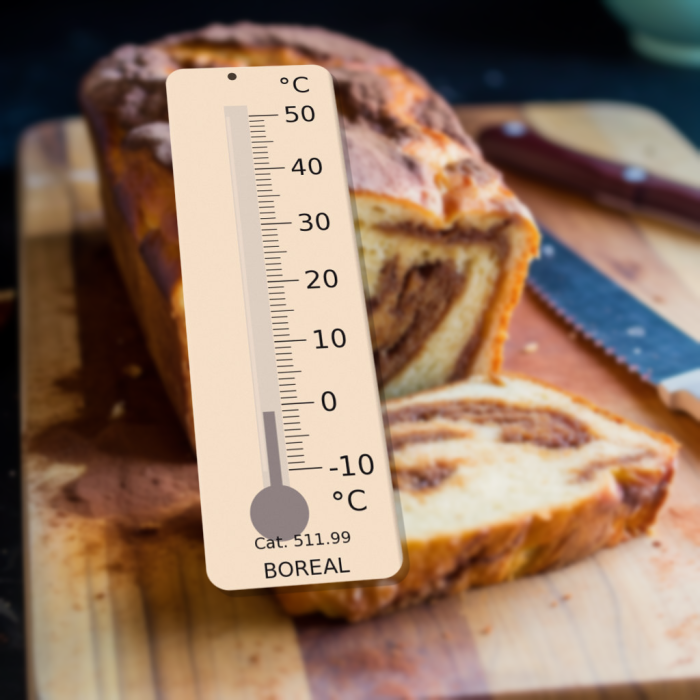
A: -1 °C
